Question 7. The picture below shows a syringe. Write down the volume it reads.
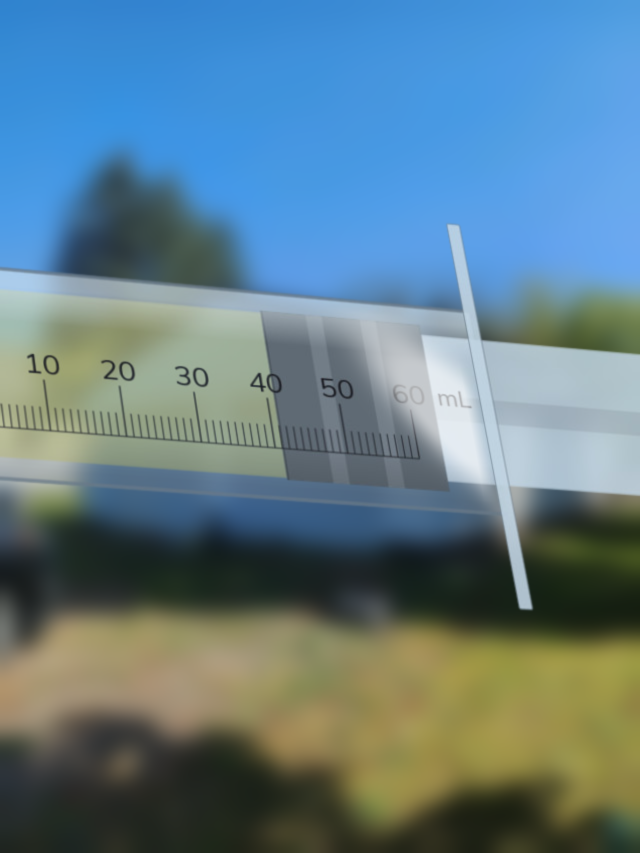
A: 41 mL
